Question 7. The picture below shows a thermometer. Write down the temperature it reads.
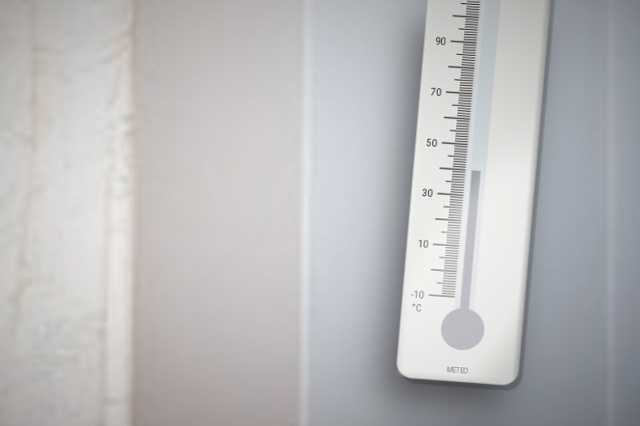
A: 40 °C
